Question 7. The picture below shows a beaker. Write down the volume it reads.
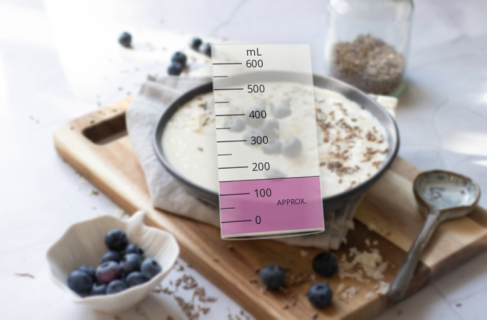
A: 150 mL
